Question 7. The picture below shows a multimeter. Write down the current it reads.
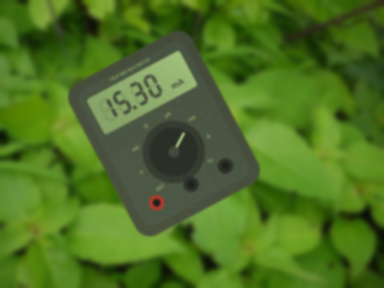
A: 15.30 mA
